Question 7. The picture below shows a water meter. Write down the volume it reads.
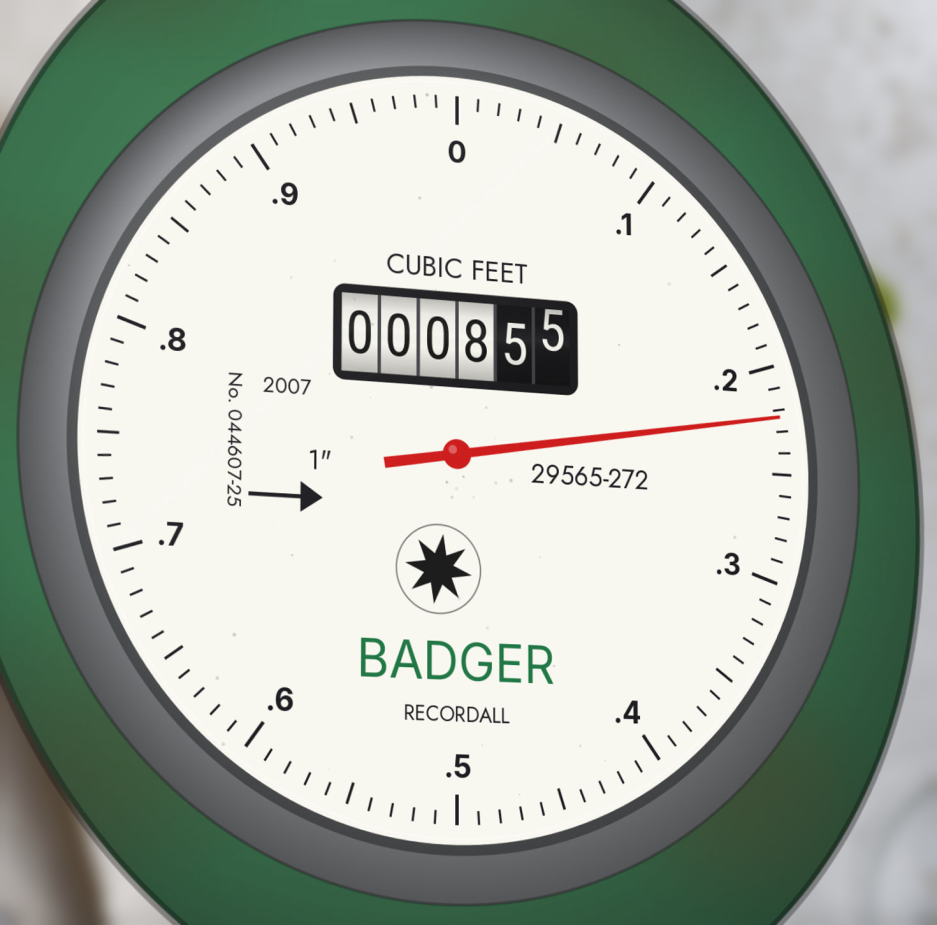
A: 855.22 ft³
